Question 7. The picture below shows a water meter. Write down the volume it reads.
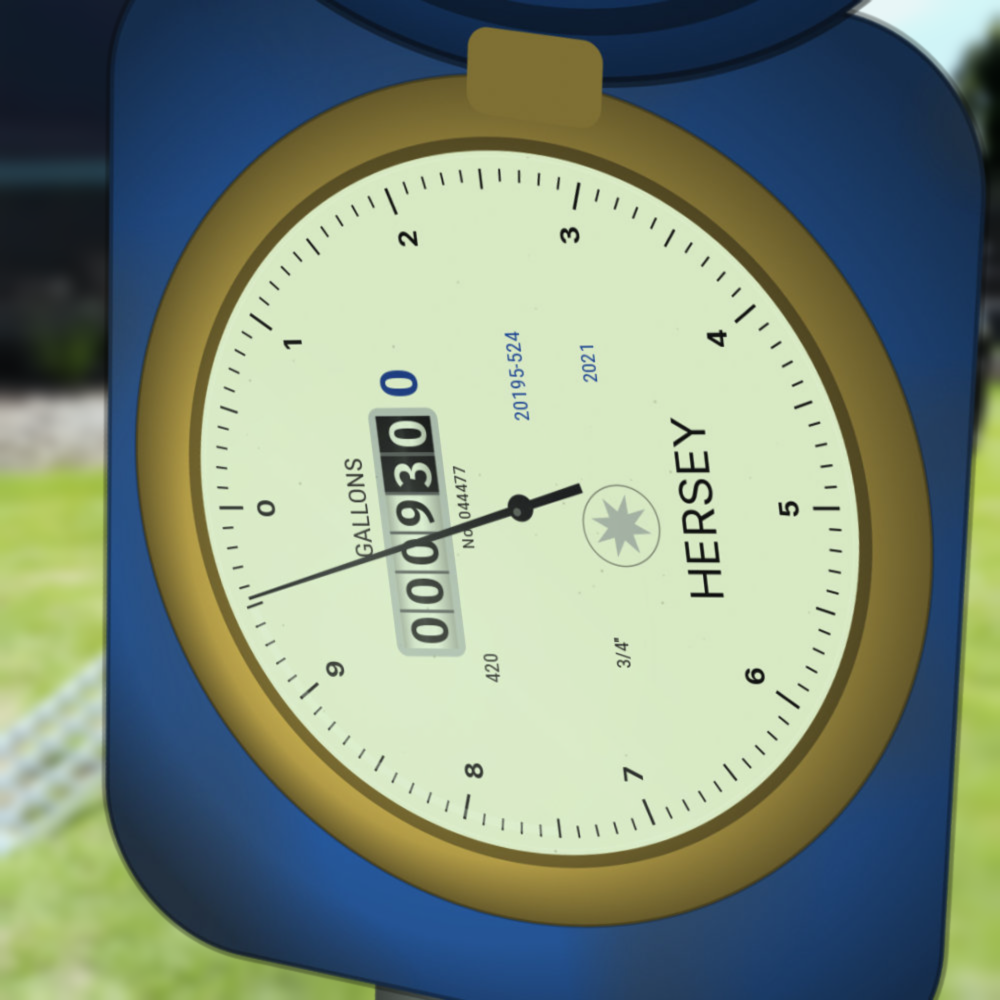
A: 9299.5 gal
